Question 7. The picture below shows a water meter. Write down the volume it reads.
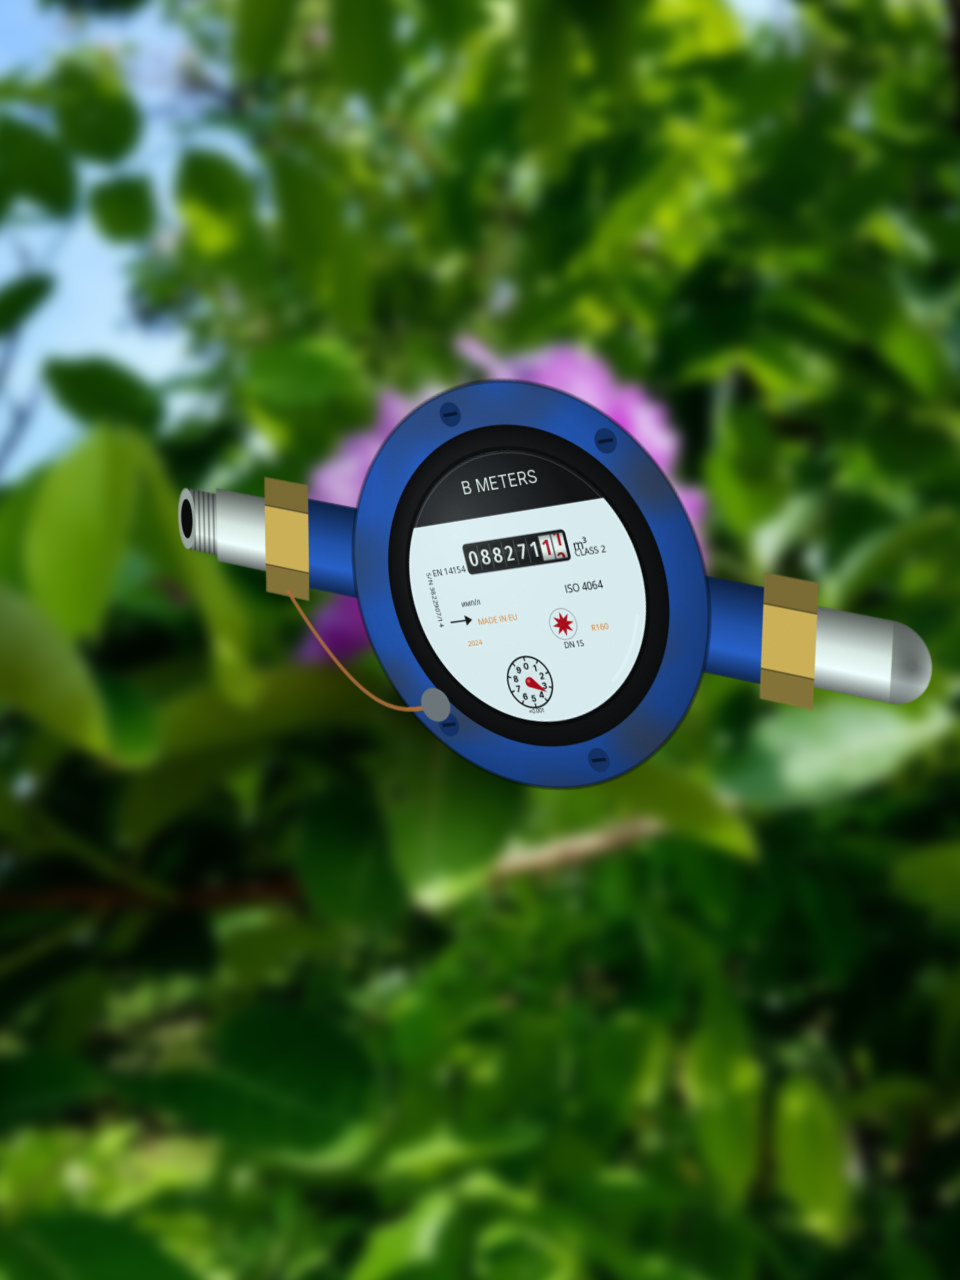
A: 88271.113 m³
